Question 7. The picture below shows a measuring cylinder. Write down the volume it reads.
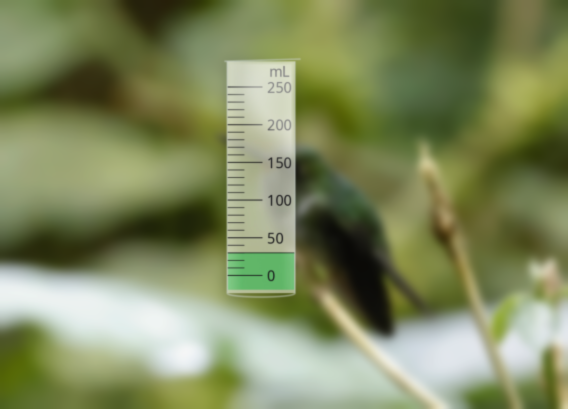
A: 30 mL
